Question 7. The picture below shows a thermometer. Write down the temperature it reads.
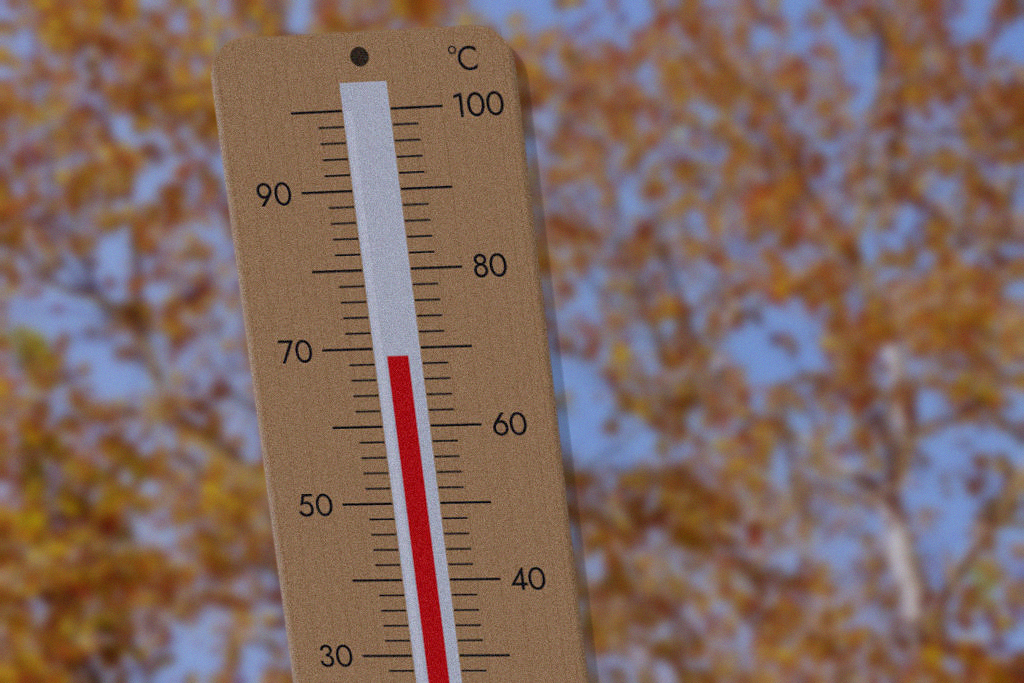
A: 69 °C
